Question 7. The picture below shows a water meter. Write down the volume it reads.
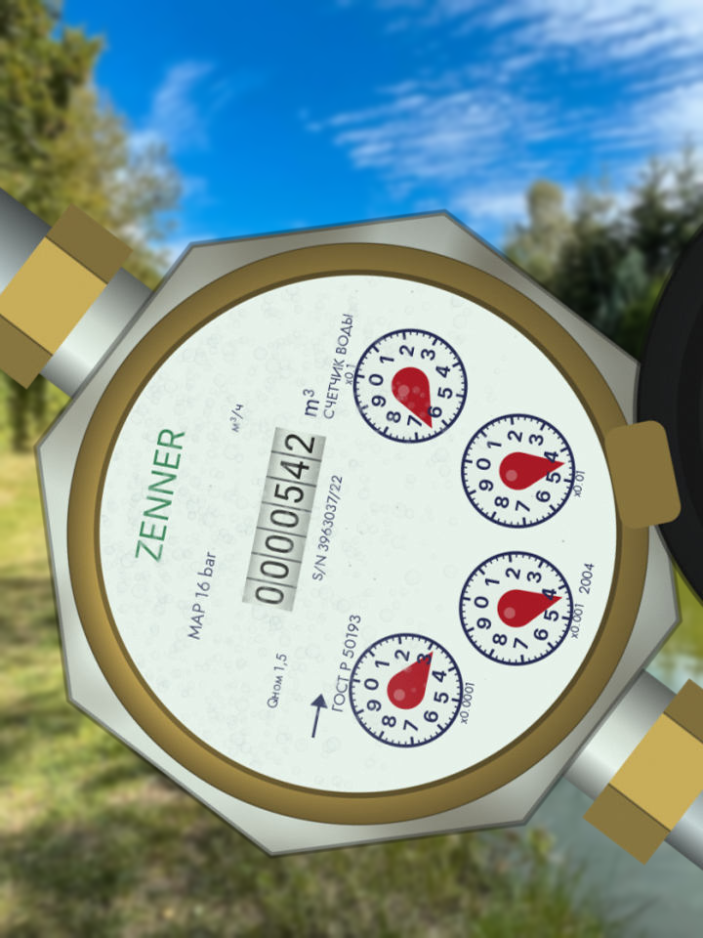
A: 542.6443 m³
